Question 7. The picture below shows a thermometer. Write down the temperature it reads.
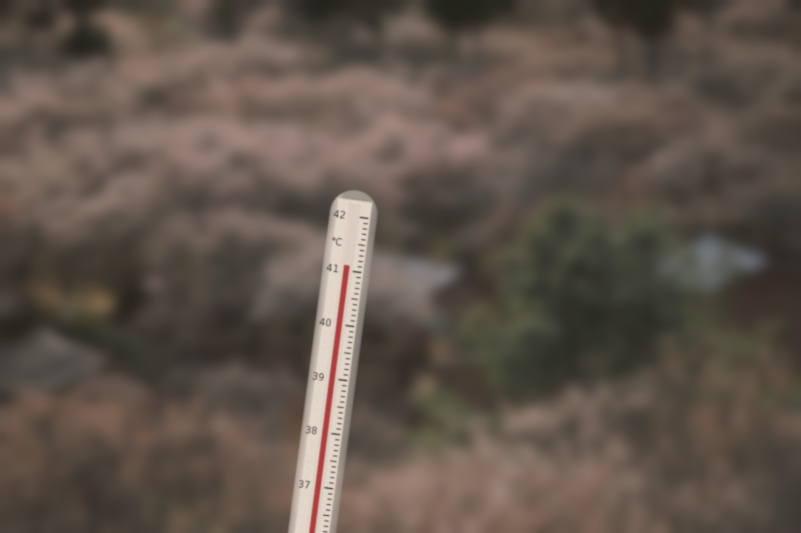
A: 41.1 °C
